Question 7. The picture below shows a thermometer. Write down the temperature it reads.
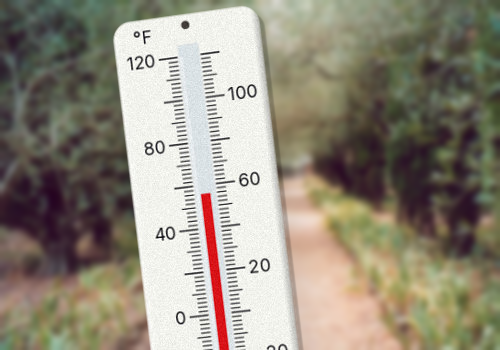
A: 56 °F
